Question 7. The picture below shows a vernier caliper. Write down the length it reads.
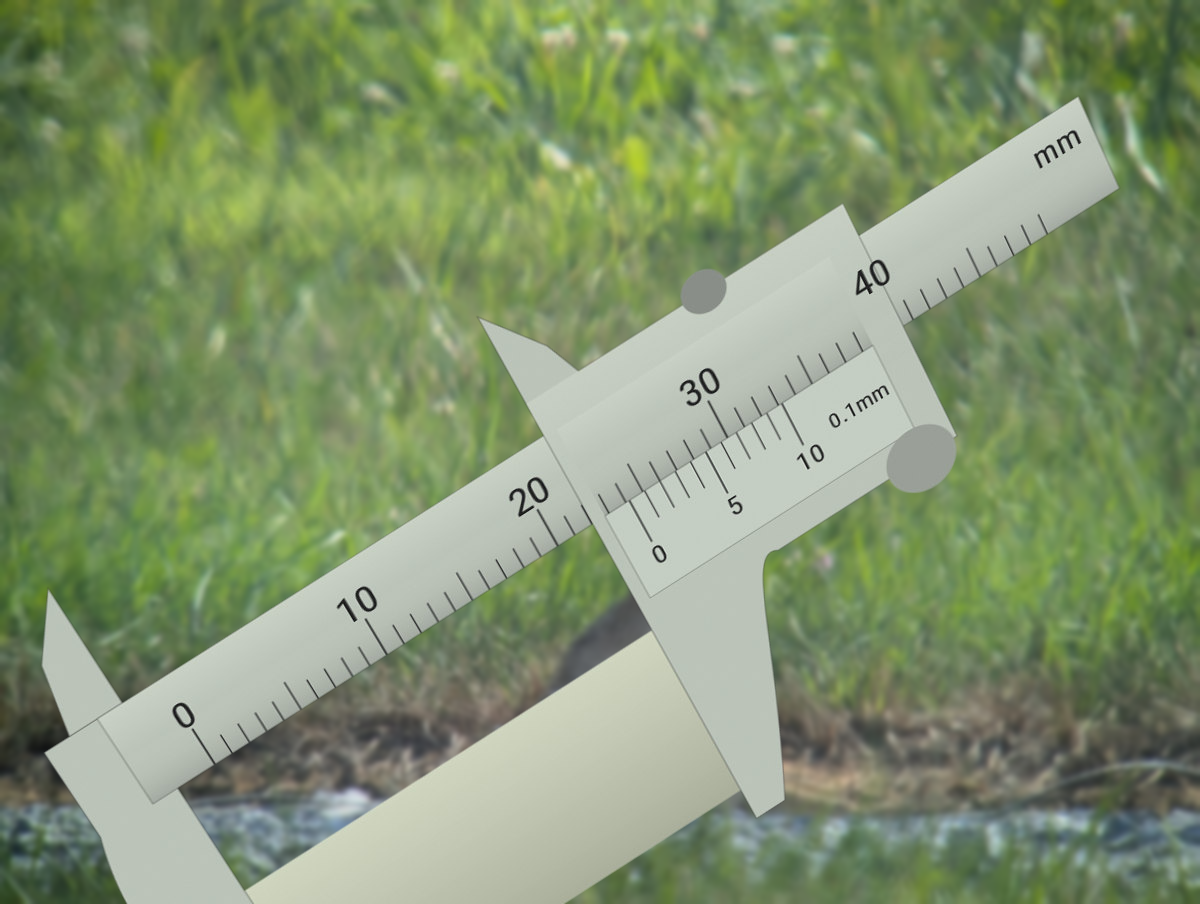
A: 24.2 mm
